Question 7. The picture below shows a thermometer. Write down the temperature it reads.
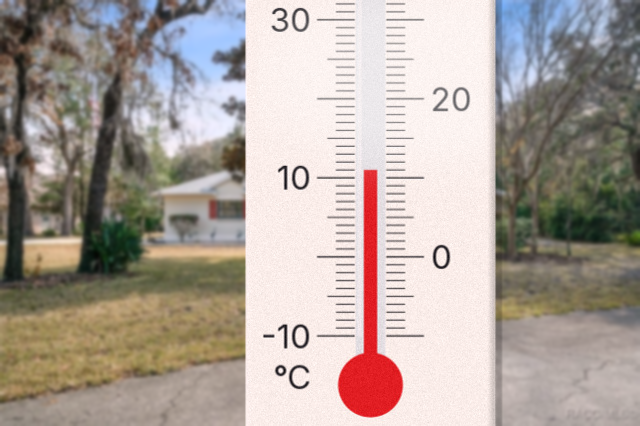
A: 11 °C
